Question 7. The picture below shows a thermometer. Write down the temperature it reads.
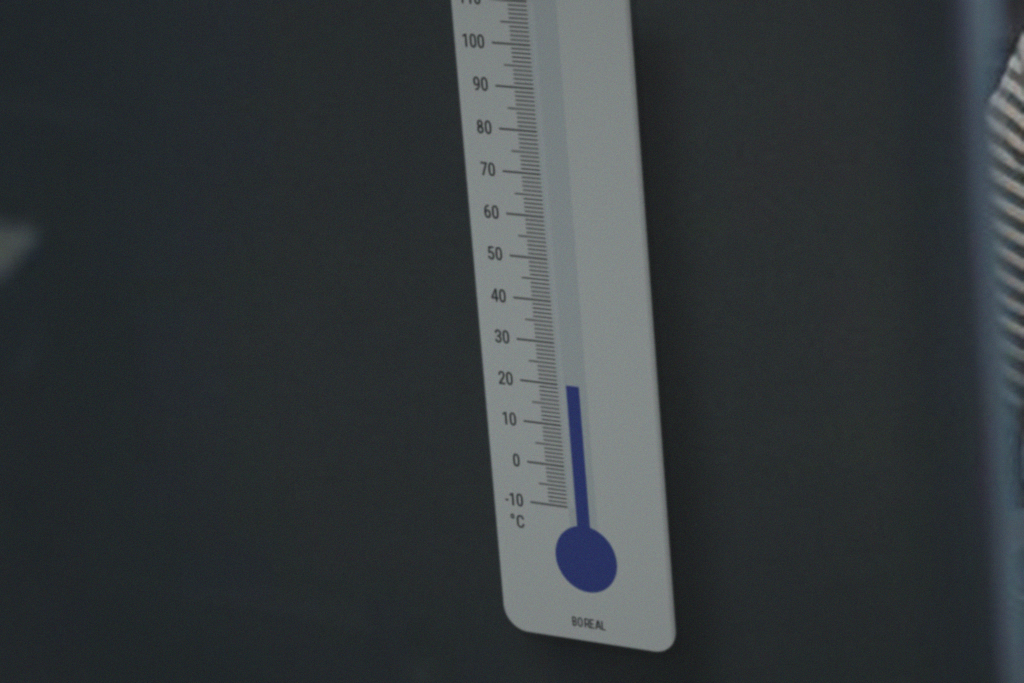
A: 20 °C
